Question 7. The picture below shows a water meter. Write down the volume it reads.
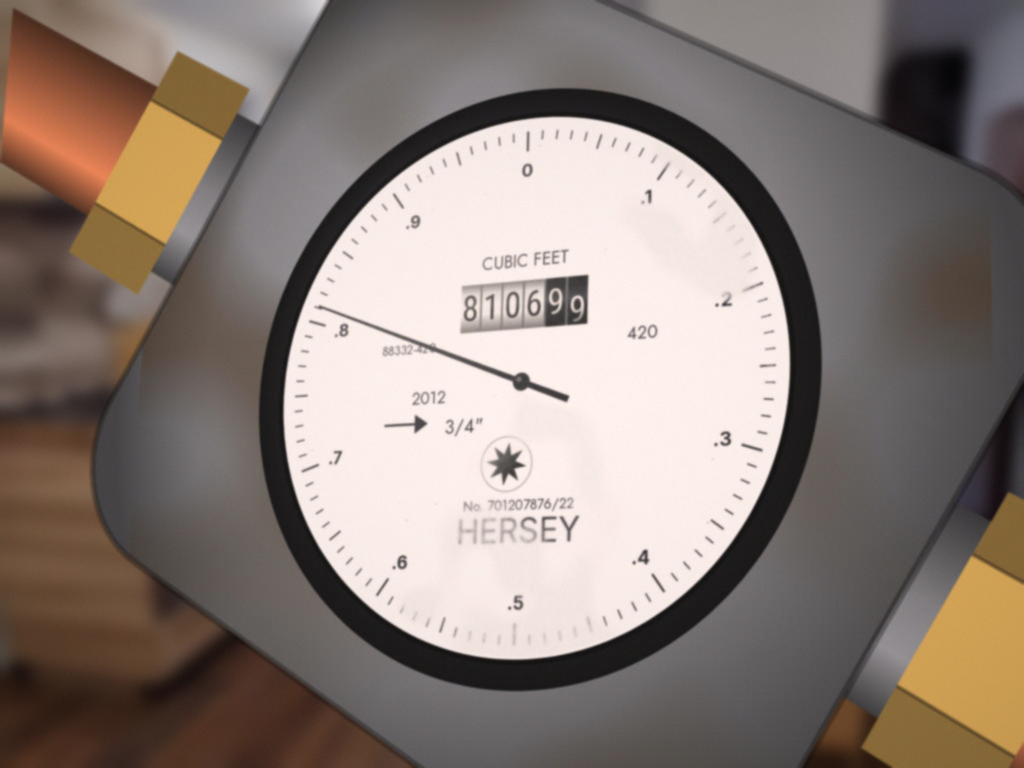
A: 810698.81 ft³
